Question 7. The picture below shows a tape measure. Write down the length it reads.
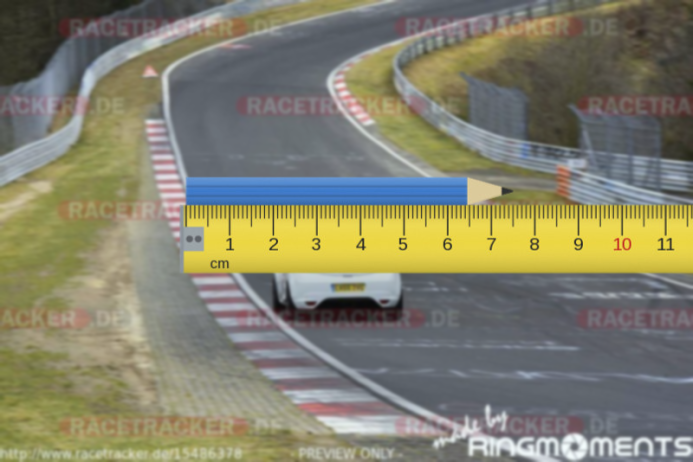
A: 7.5 cm
